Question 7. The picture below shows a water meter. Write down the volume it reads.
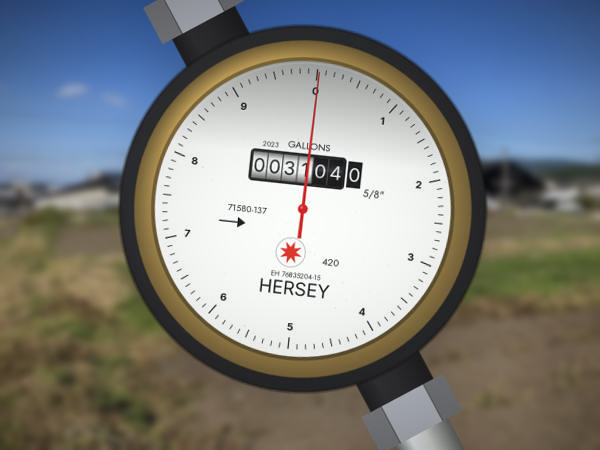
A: 31040.0 gal
